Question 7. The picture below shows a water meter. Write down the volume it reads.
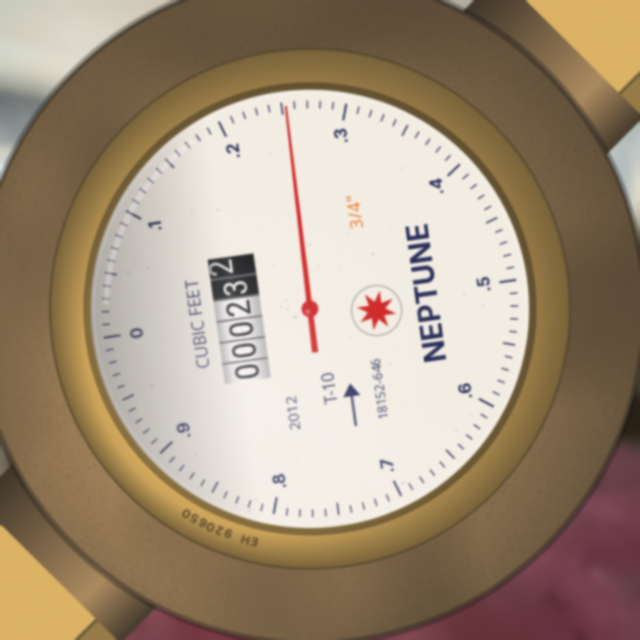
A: 232.25 ft³
